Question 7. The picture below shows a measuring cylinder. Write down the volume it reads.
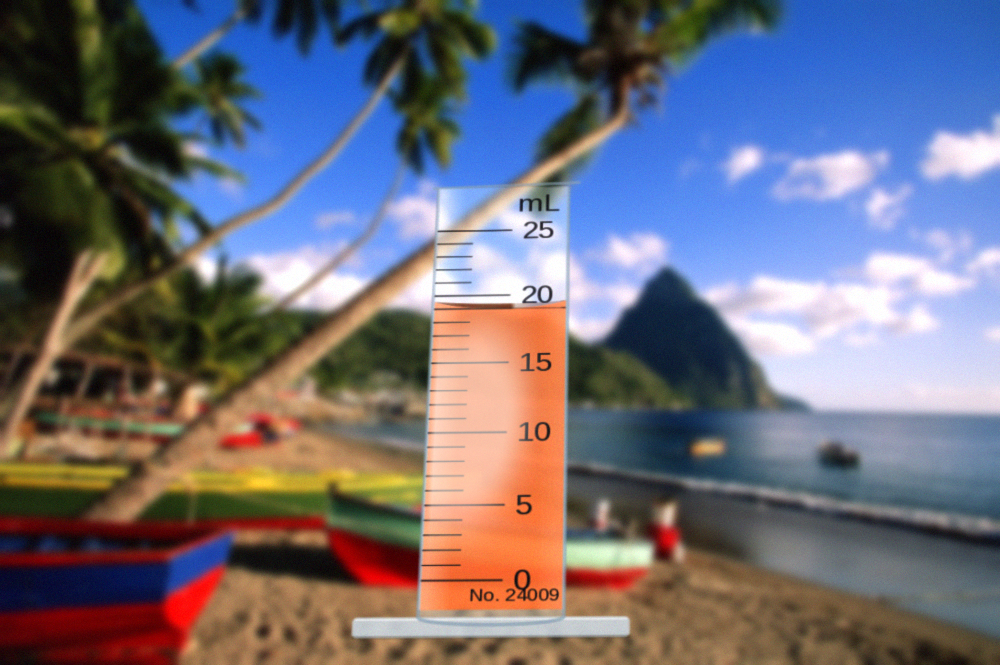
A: 19 mL
